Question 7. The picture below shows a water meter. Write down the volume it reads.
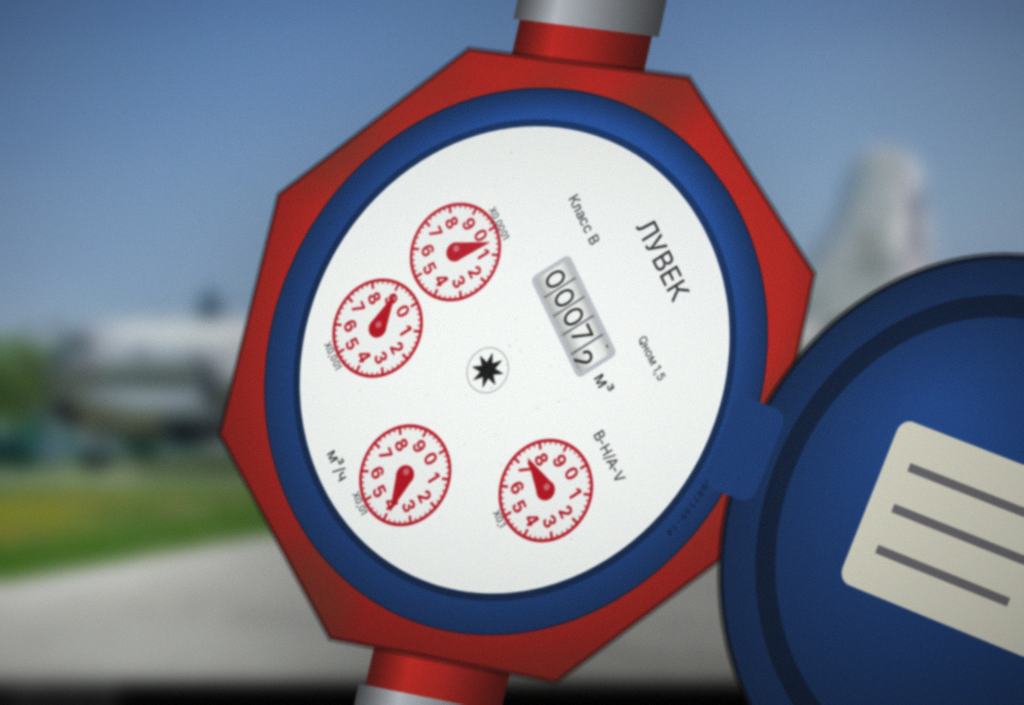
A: 71.7390 m³
